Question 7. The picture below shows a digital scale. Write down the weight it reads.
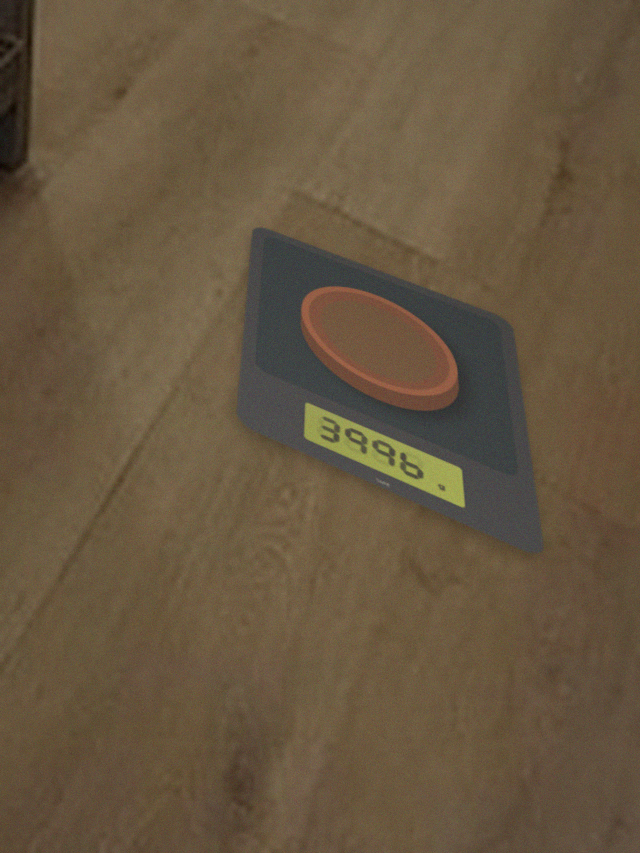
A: 3996 g
